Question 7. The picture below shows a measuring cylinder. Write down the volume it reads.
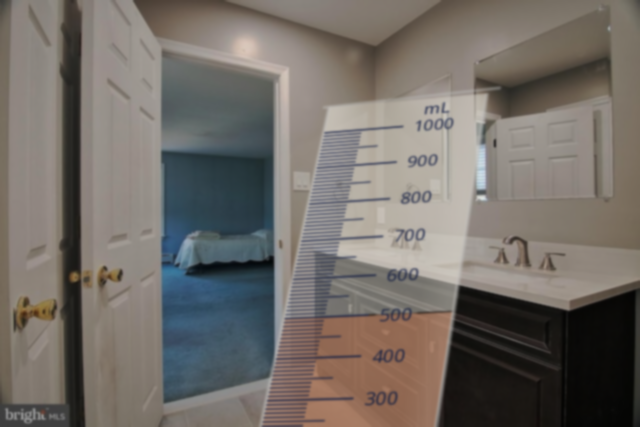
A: 500 mL
